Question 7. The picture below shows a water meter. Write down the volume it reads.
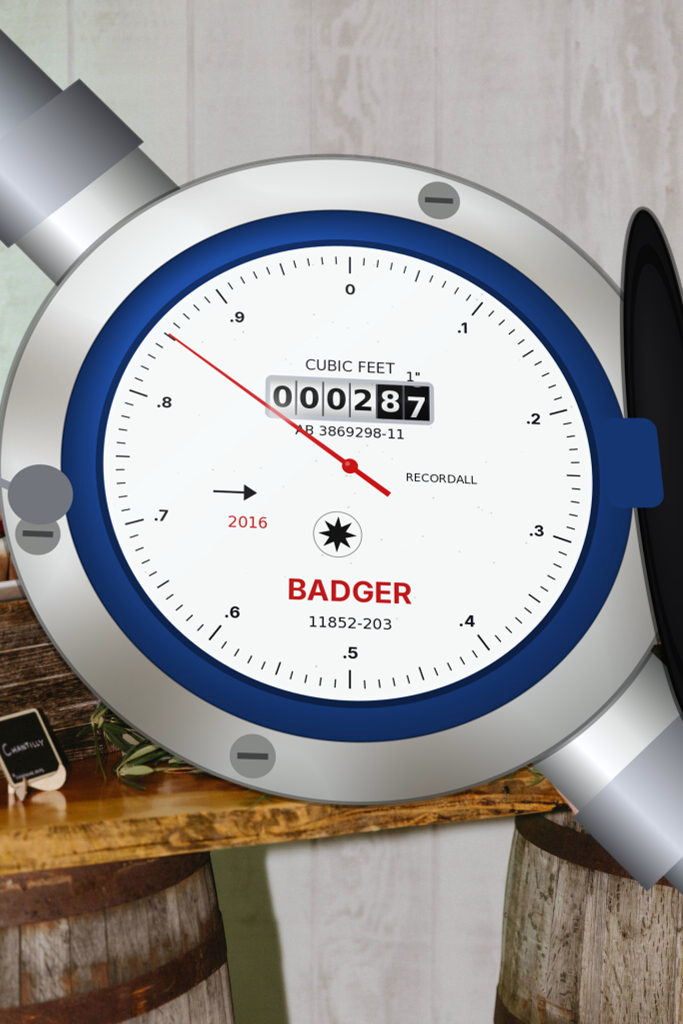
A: 286.85 ft³
